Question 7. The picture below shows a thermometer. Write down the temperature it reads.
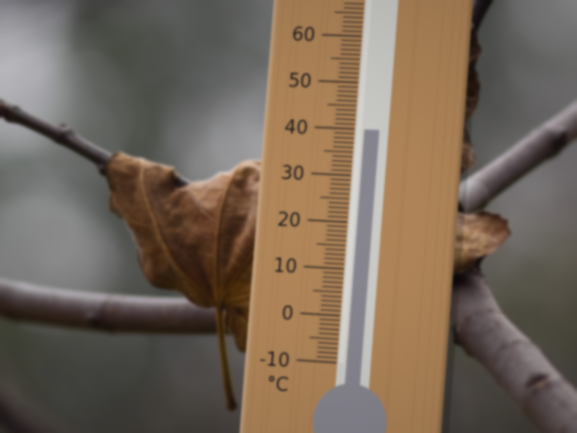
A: 40 °C
